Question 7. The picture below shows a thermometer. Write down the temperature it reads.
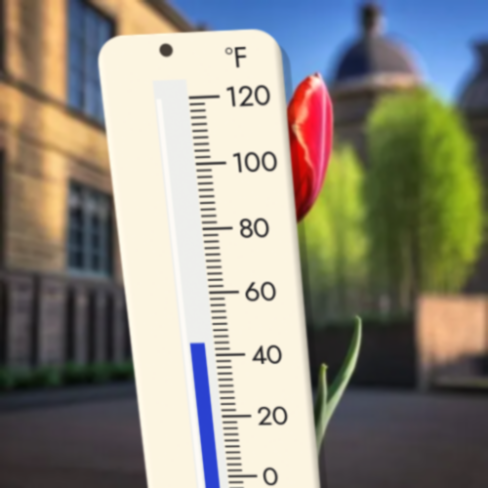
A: 44 °F
